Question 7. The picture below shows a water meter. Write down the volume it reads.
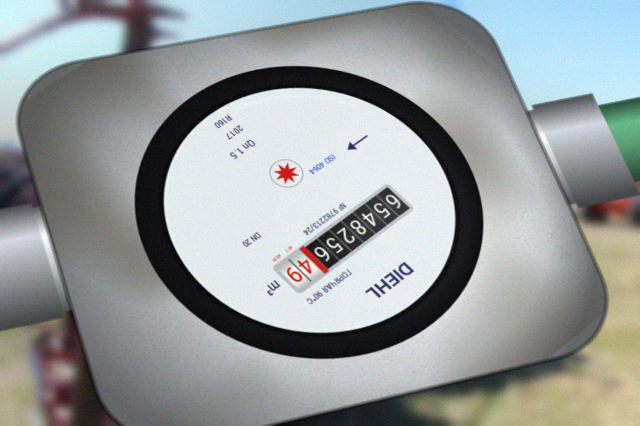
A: 6548256.49 m³
